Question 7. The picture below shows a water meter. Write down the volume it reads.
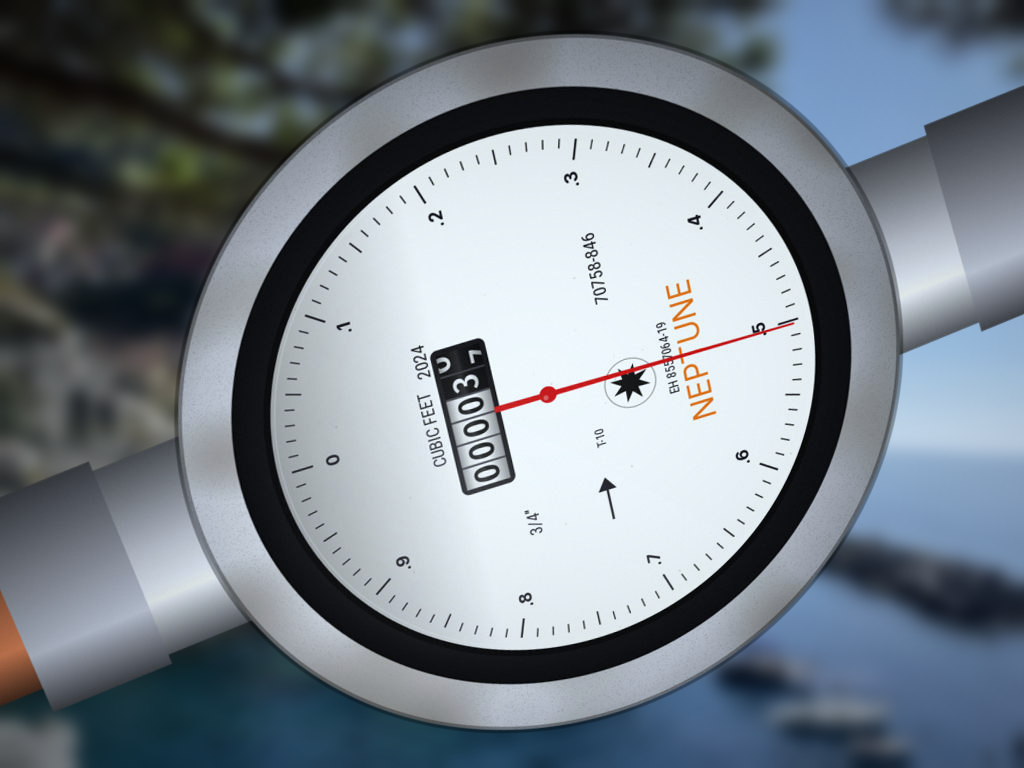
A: 36.50 ft³
